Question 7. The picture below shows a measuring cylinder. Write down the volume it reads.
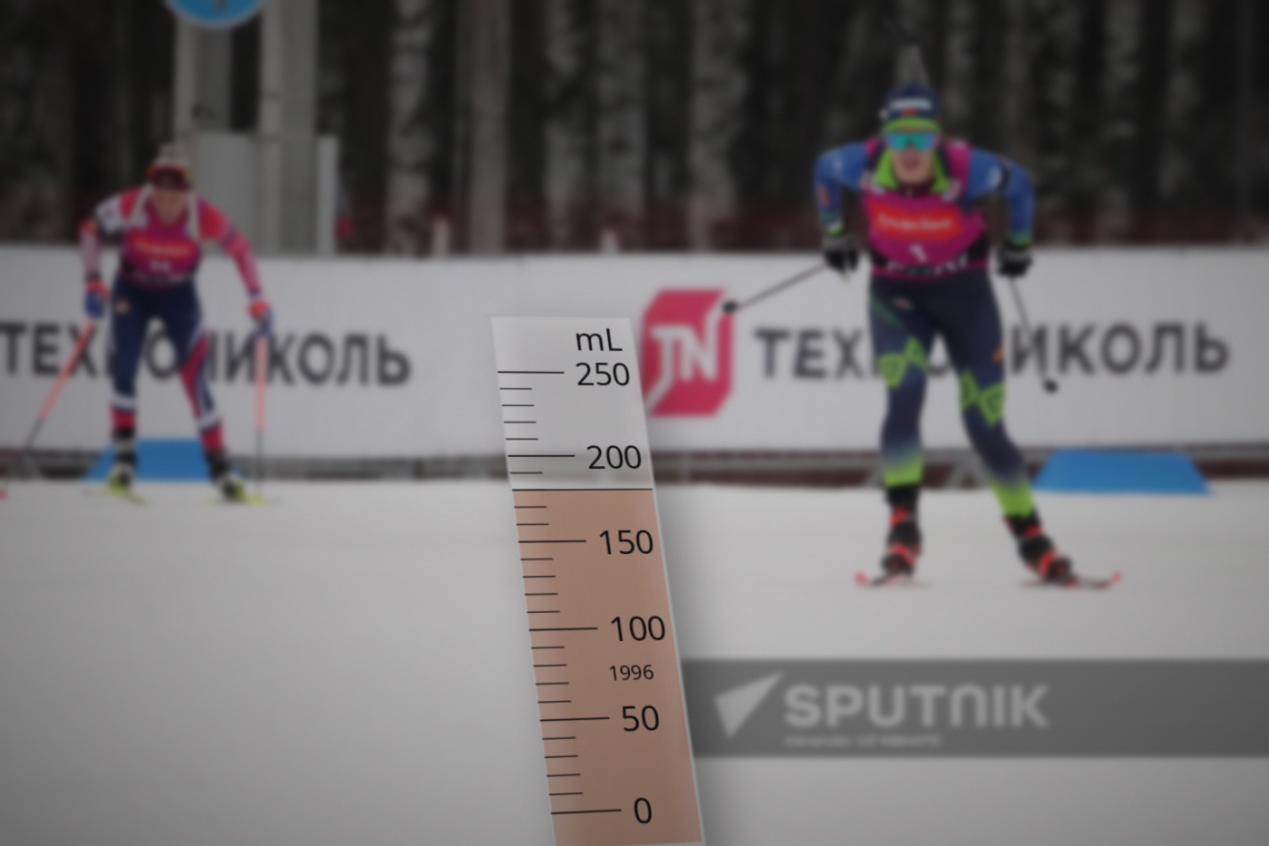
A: 180 mL
